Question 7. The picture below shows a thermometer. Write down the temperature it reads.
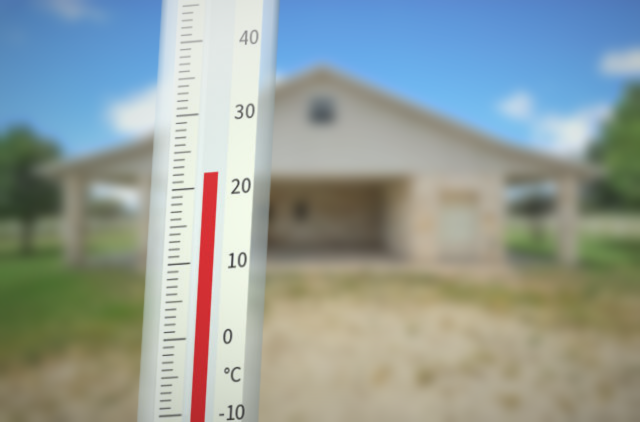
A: 22 °C
